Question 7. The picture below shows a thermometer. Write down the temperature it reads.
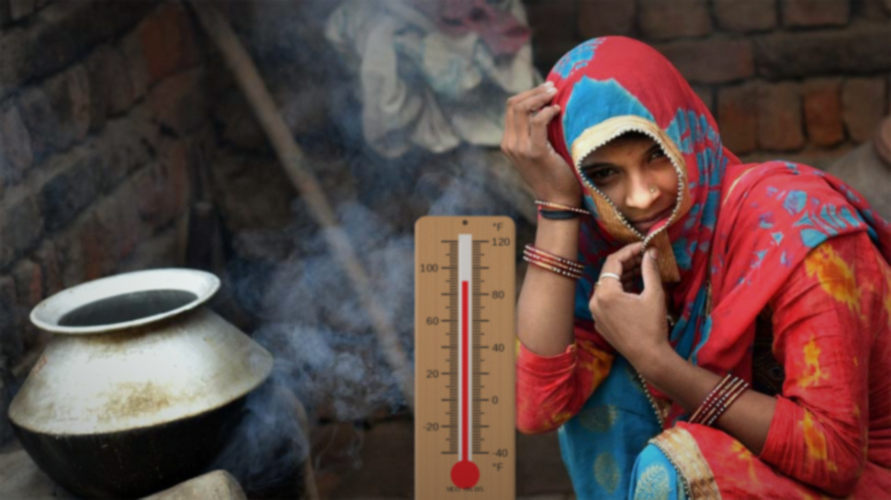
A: 90 °F
